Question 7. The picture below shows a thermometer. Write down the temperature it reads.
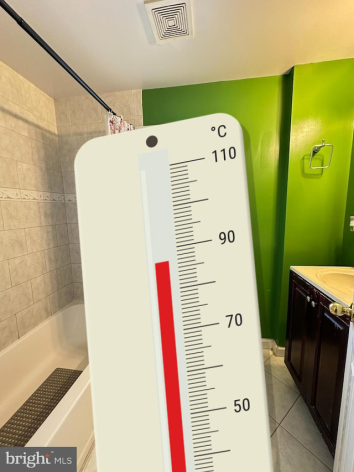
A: 87 °C
